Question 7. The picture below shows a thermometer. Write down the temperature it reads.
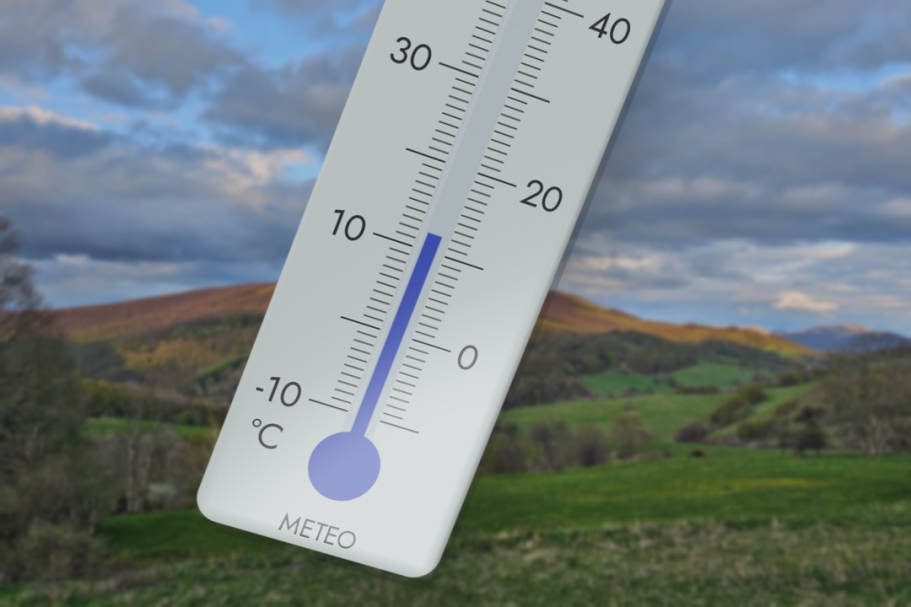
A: 12 °C
